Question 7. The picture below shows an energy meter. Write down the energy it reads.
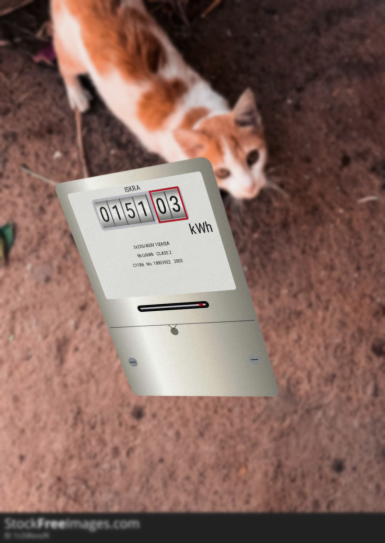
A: 151.03 kWh
